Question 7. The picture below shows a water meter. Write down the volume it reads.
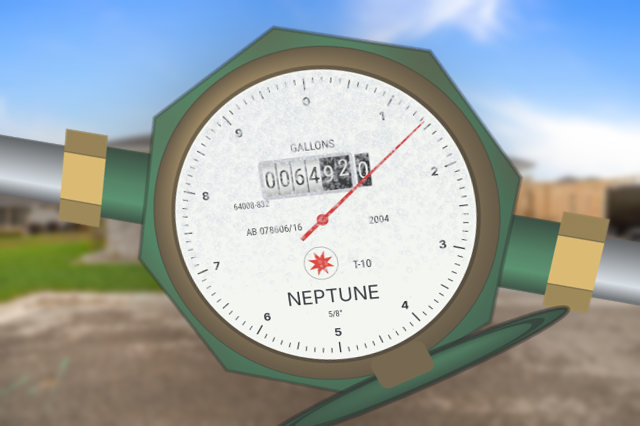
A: 64921.4 gal
